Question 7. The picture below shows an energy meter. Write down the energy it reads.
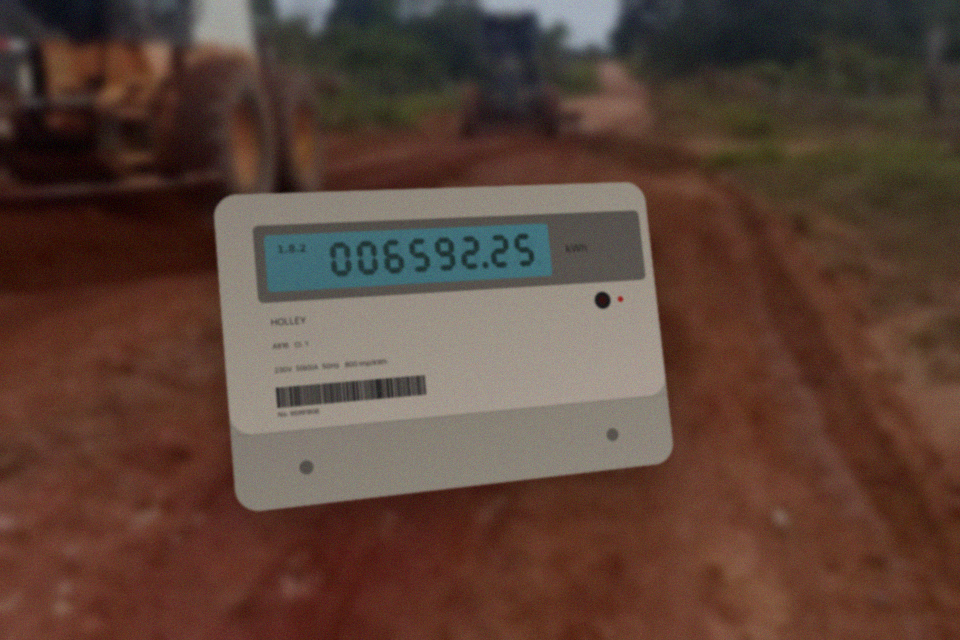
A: 6592.25 kWh
